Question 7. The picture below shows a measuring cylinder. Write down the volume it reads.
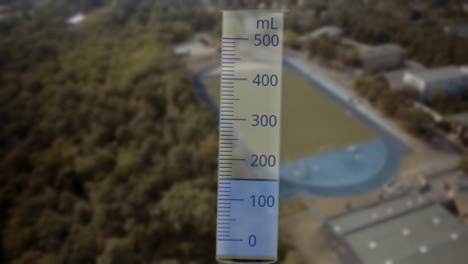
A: 150 mL
